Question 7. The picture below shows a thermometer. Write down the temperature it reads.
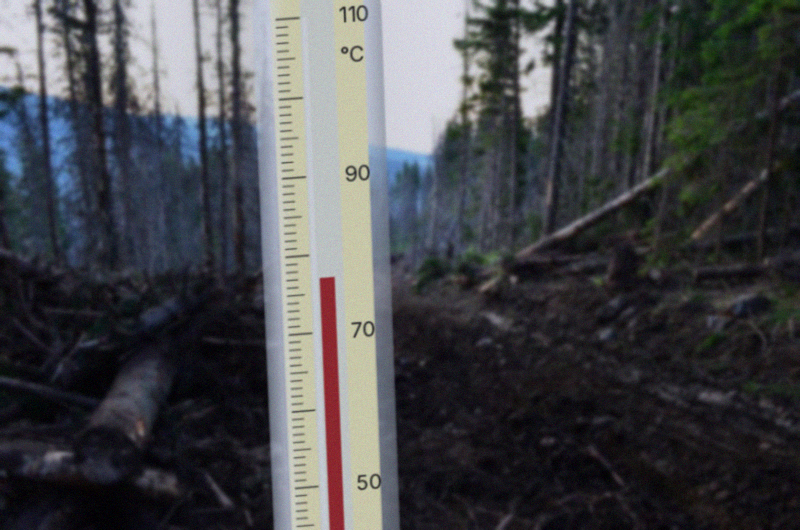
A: 77 °C
